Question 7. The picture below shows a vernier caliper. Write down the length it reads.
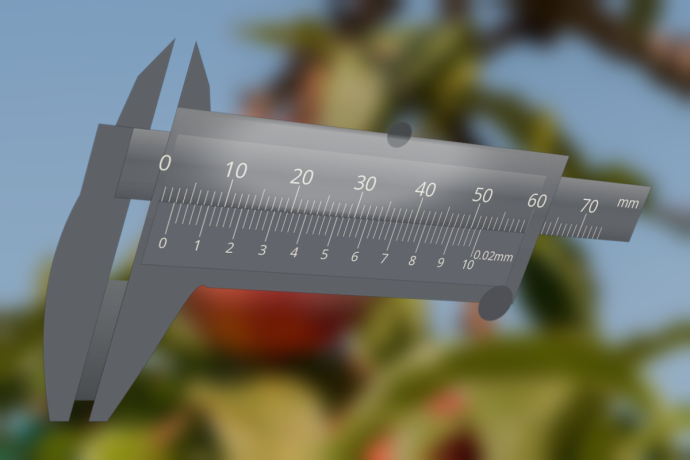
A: 2.8 mm
